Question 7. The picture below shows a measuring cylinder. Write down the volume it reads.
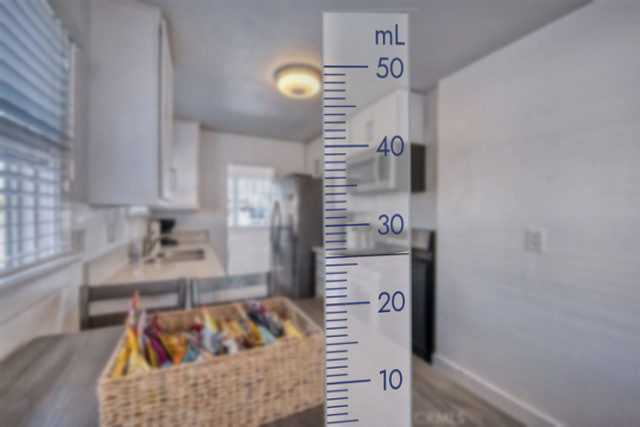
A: 26 mL
